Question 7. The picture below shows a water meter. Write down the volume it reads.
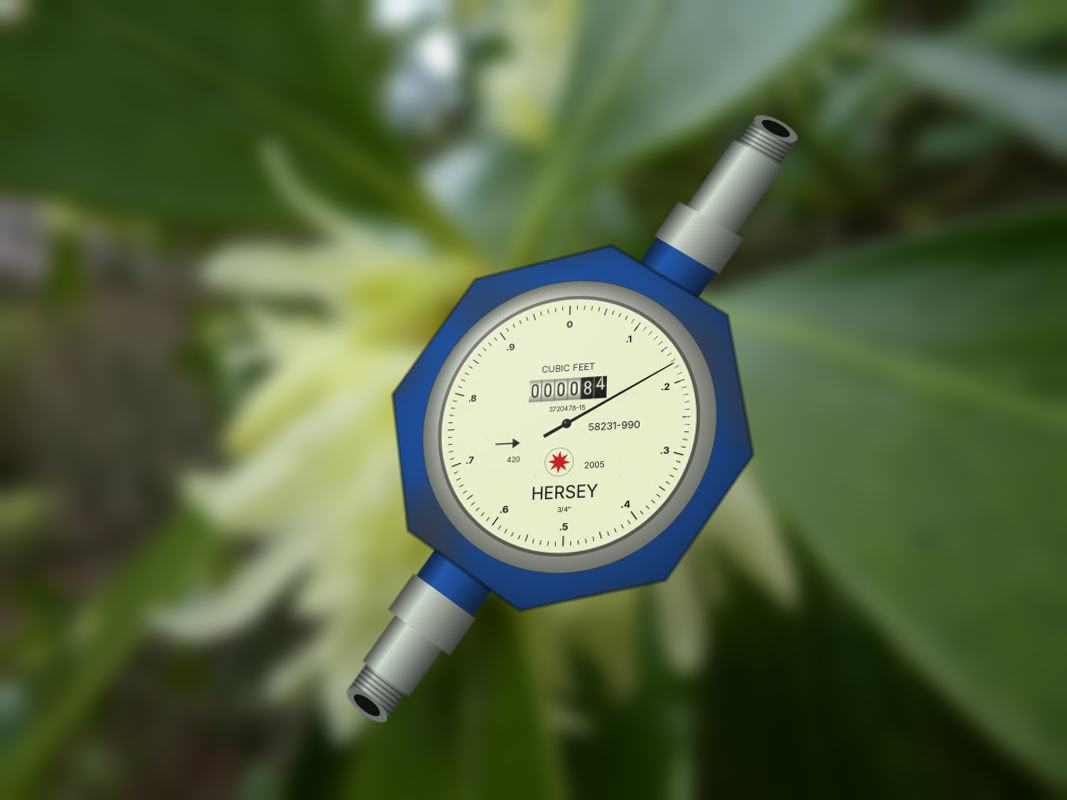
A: 84.17 ft³
